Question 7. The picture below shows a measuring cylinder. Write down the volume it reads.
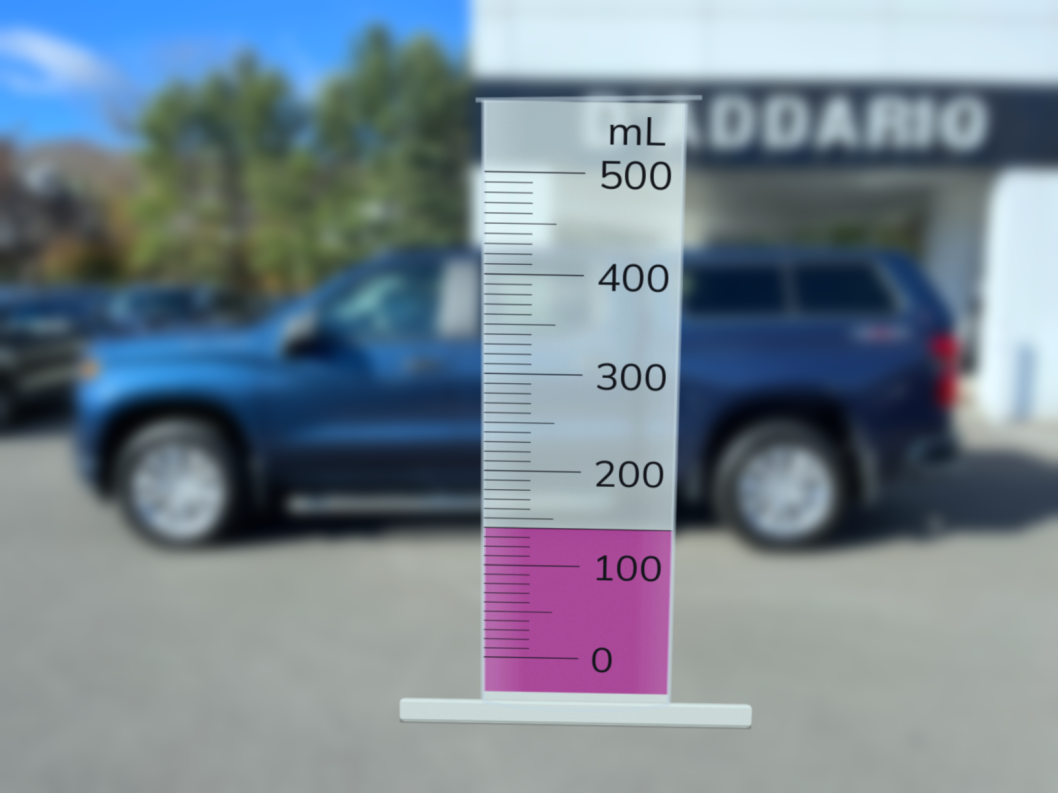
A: 140 mL
